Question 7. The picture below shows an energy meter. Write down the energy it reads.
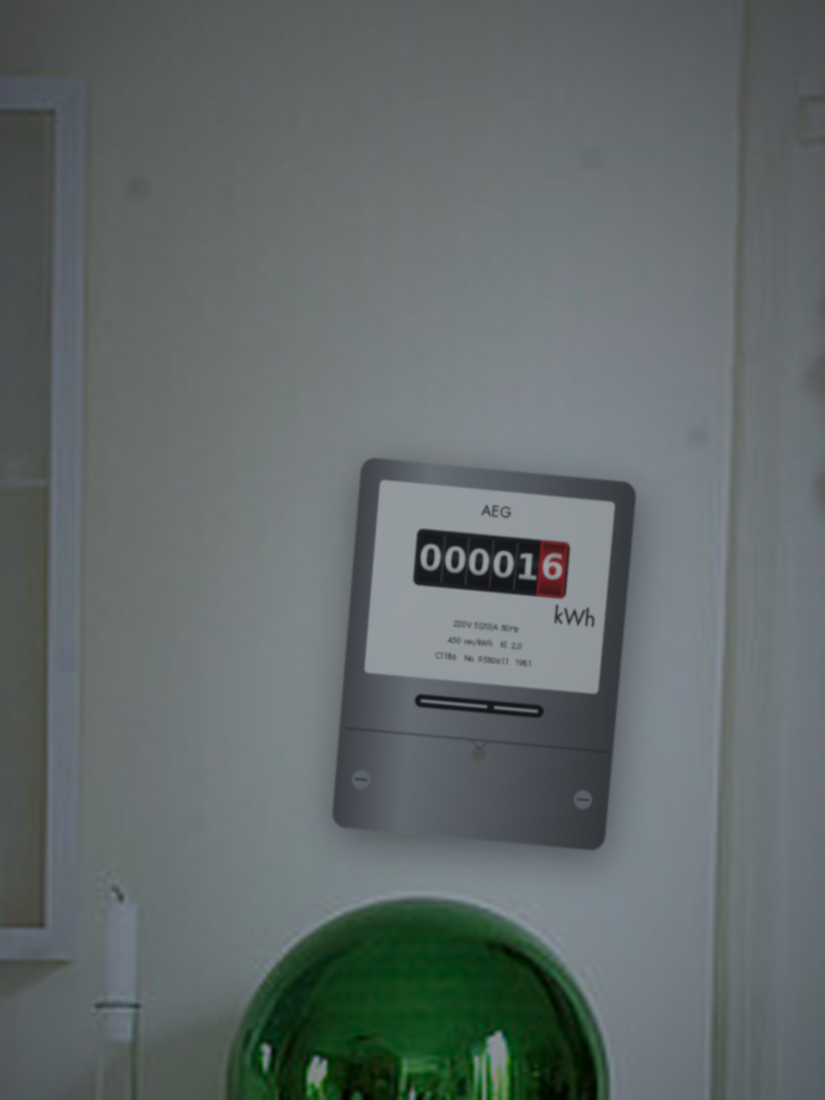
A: 1.6 kWh
